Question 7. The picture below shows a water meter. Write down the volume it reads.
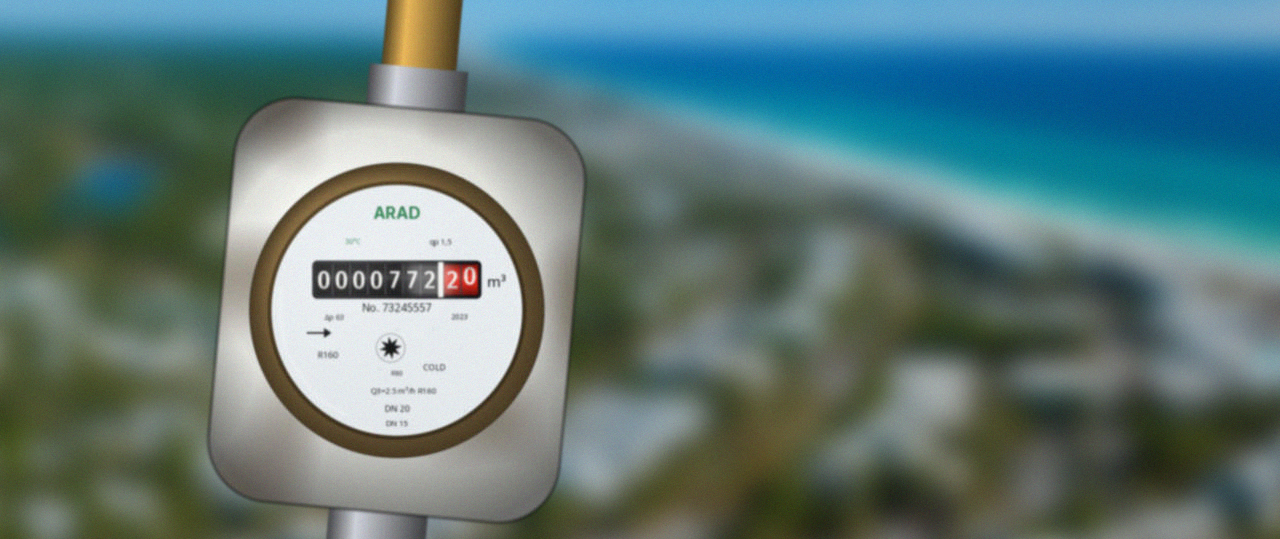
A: 772.20 m³
